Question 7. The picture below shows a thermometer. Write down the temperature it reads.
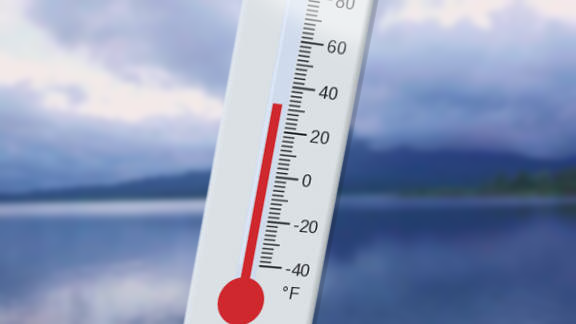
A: 32 °F
